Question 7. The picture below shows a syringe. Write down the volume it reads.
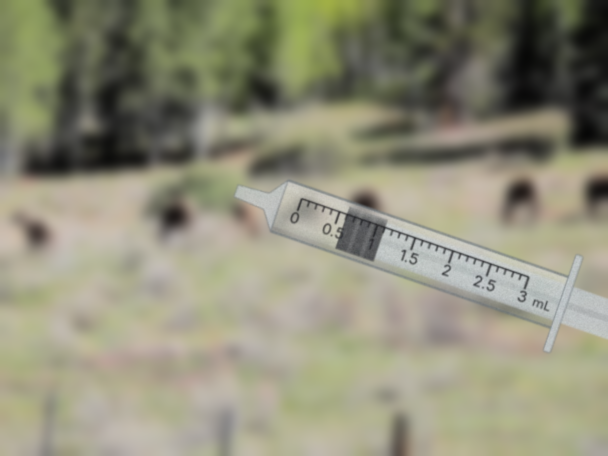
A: 0.6 mL
